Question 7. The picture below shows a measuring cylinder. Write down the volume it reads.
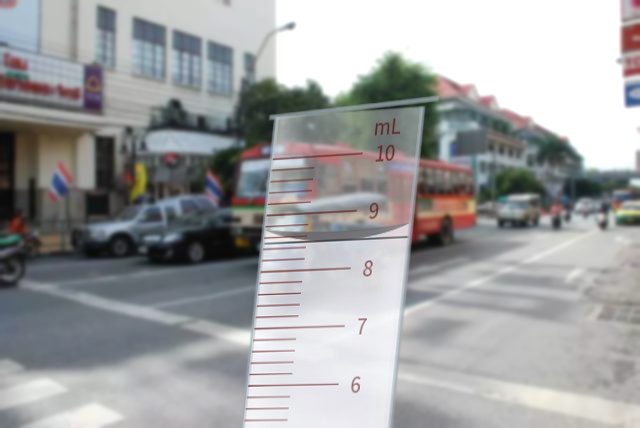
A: 8.5 mL
